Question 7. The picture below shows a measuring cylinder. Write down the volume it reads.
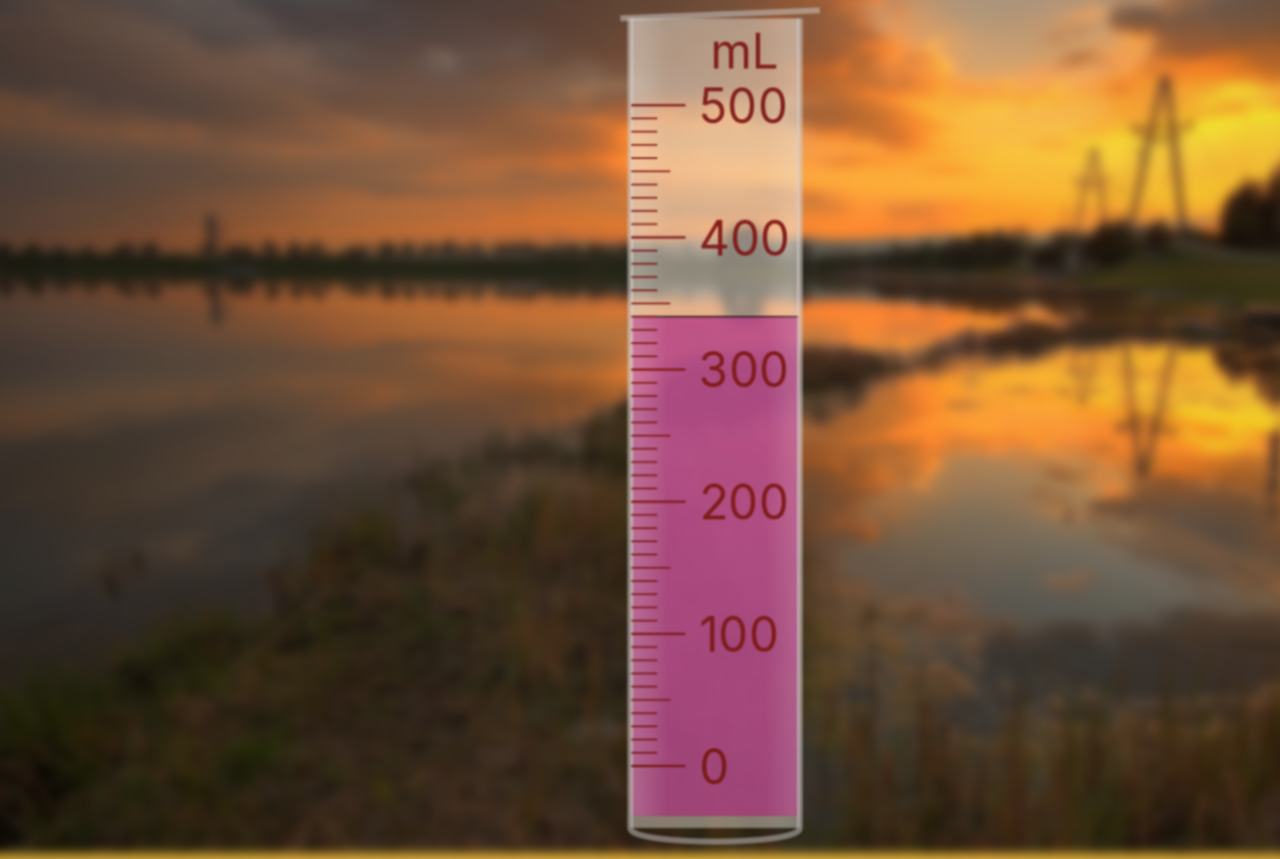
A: 340 mL
